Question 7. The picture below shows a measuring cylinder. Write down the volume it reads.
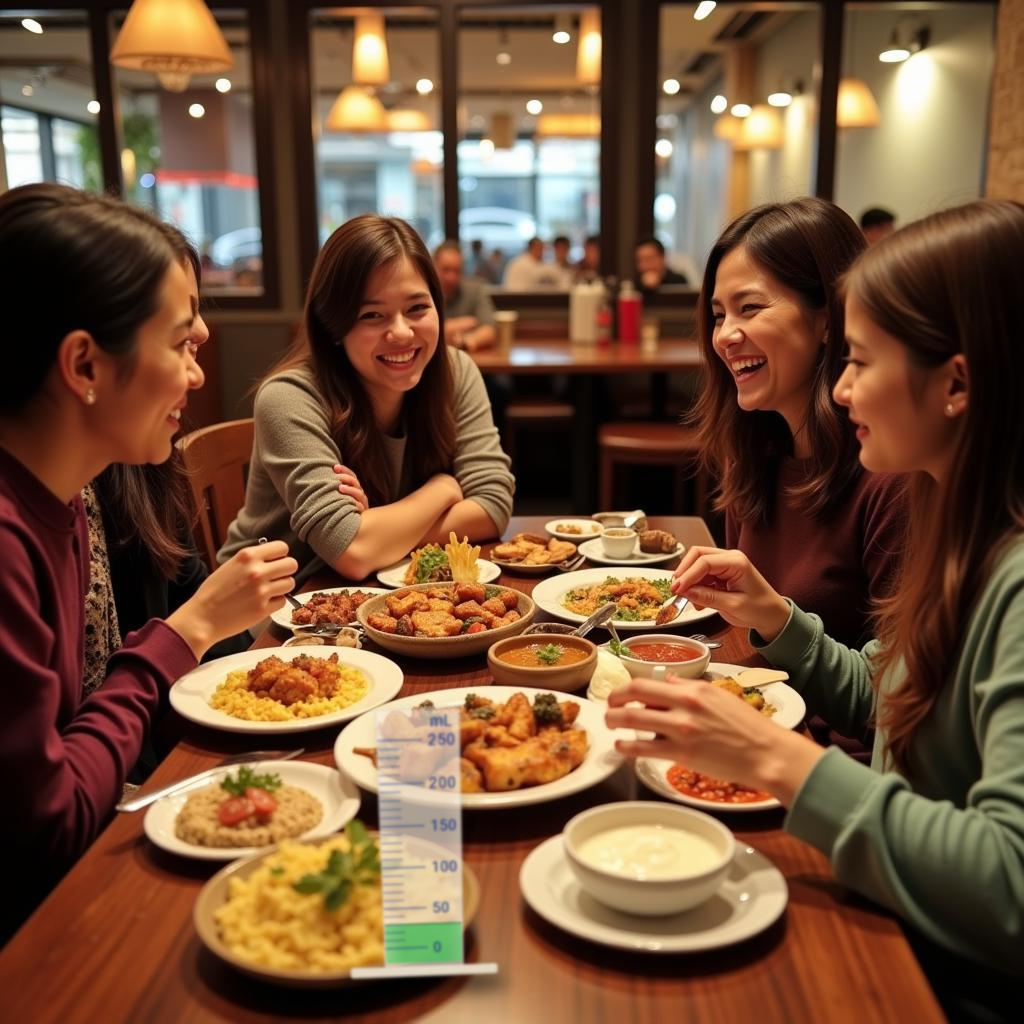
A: 30 mL
